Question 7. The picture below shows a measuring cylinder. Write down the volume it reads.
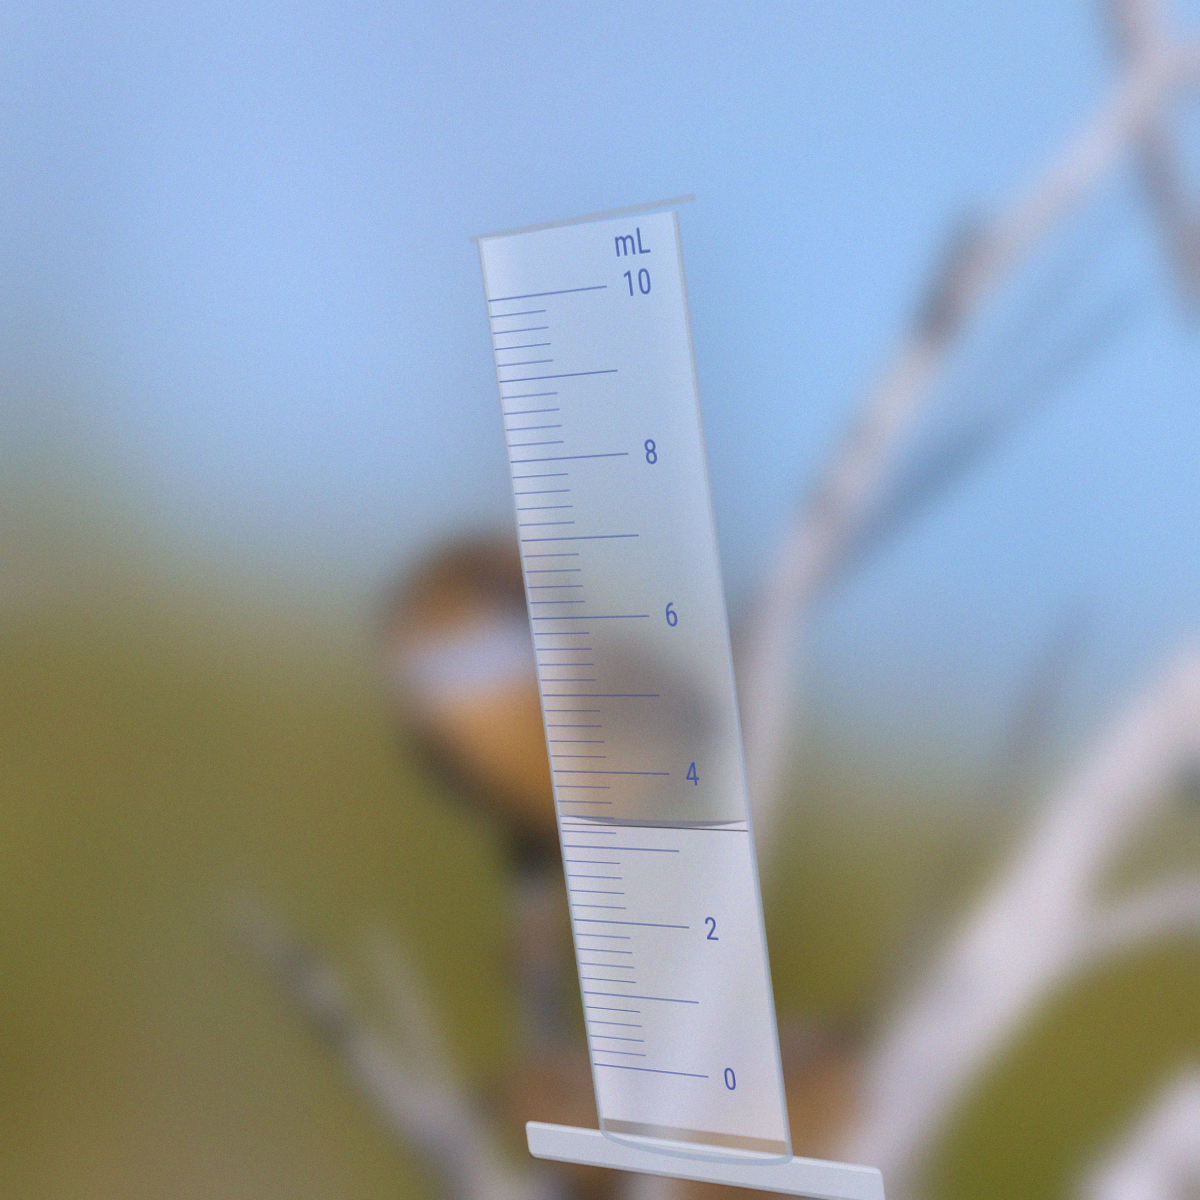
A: 3.3 mL
